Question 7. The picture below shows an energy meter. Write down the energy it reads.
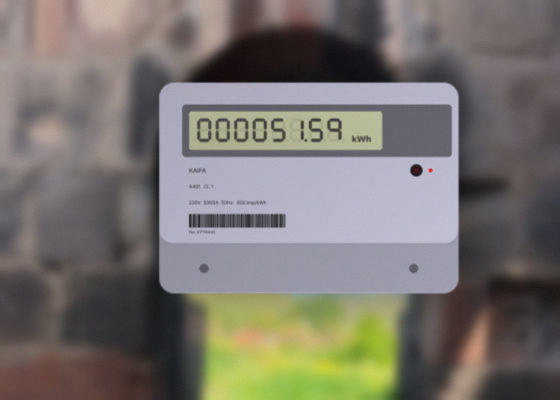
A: 51.59 kWh
